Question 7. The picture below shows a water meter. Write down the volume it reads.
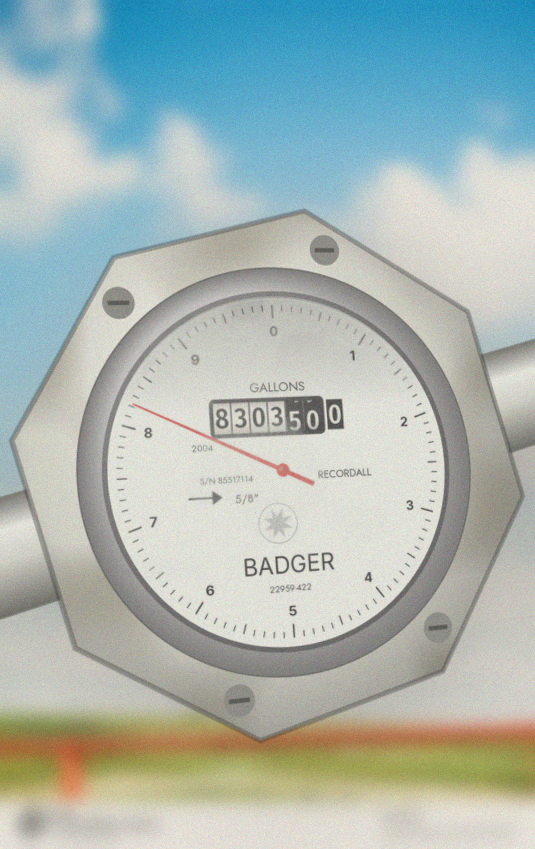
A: 8303498.2 gal
